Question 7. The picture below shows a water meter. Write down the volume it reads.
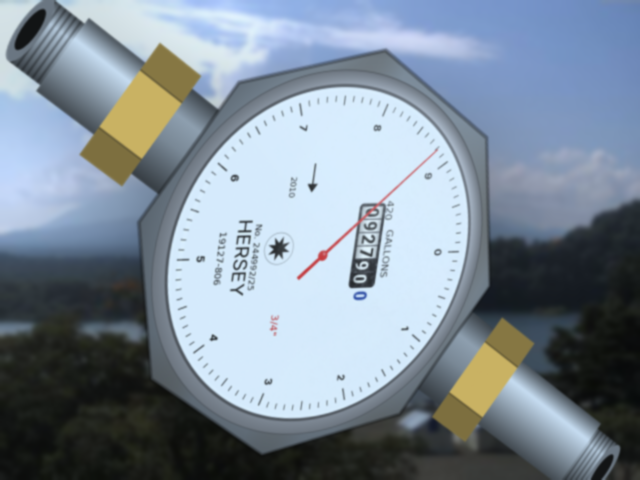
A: 927898.8 gal
